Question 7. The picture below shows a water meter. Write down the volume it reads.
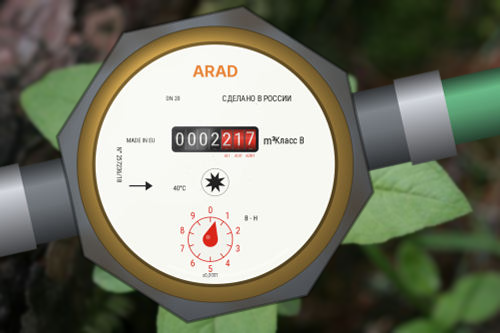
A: 2.2170 m³
